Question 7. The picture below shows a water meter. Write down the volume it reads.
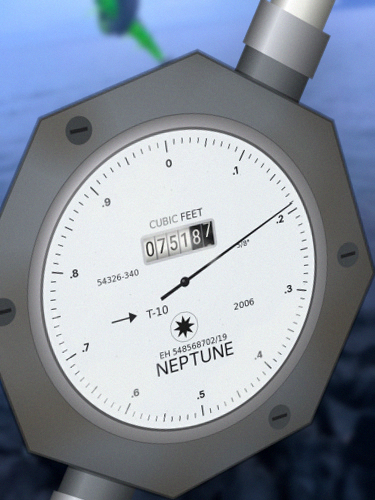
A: 75187.19 ft³
